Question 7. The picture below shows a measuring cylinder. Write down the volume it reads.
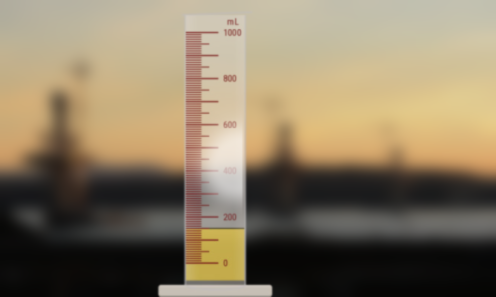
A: 150 mL
